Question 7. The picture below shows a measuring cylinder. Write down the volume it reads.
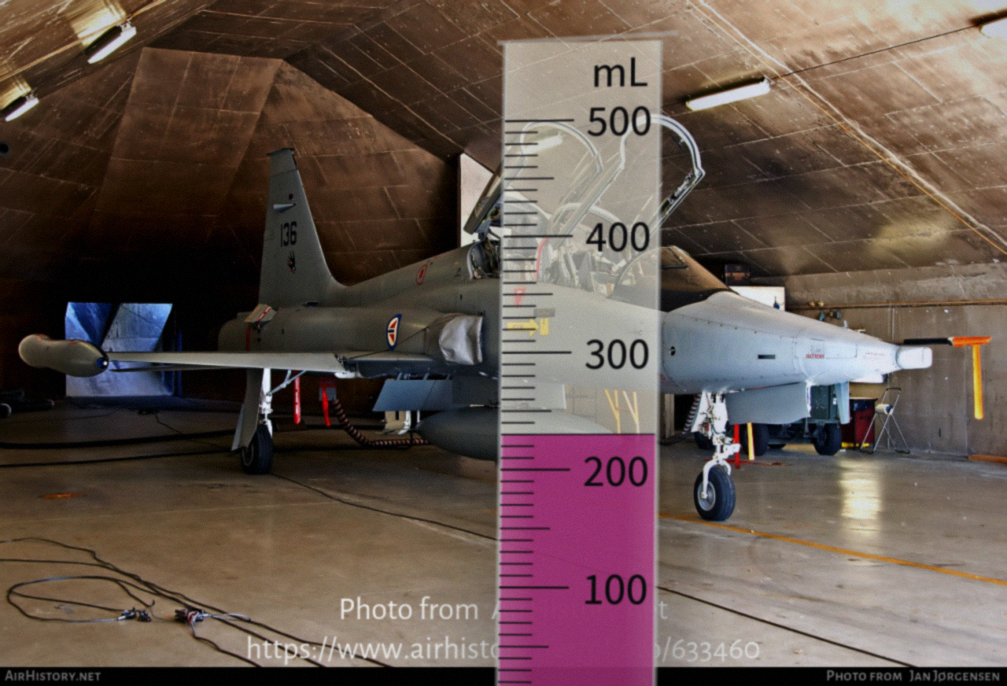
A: 230 mL
